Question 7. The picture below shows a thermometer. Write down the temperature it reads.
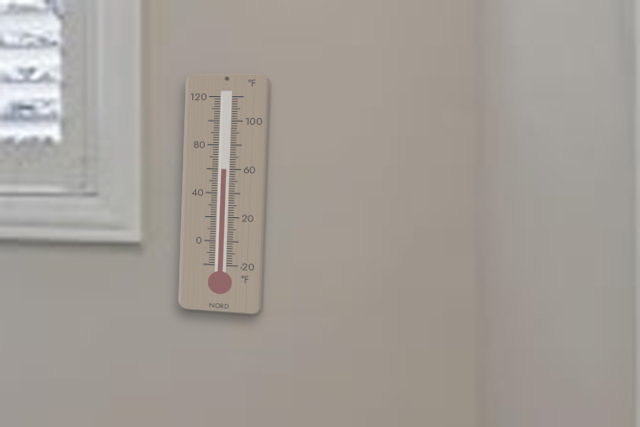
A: 60 °F
